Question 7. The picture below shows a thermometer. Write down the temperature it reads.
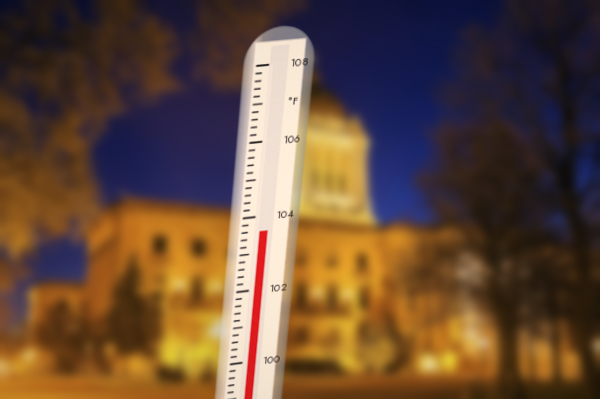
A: 103.6 °F
